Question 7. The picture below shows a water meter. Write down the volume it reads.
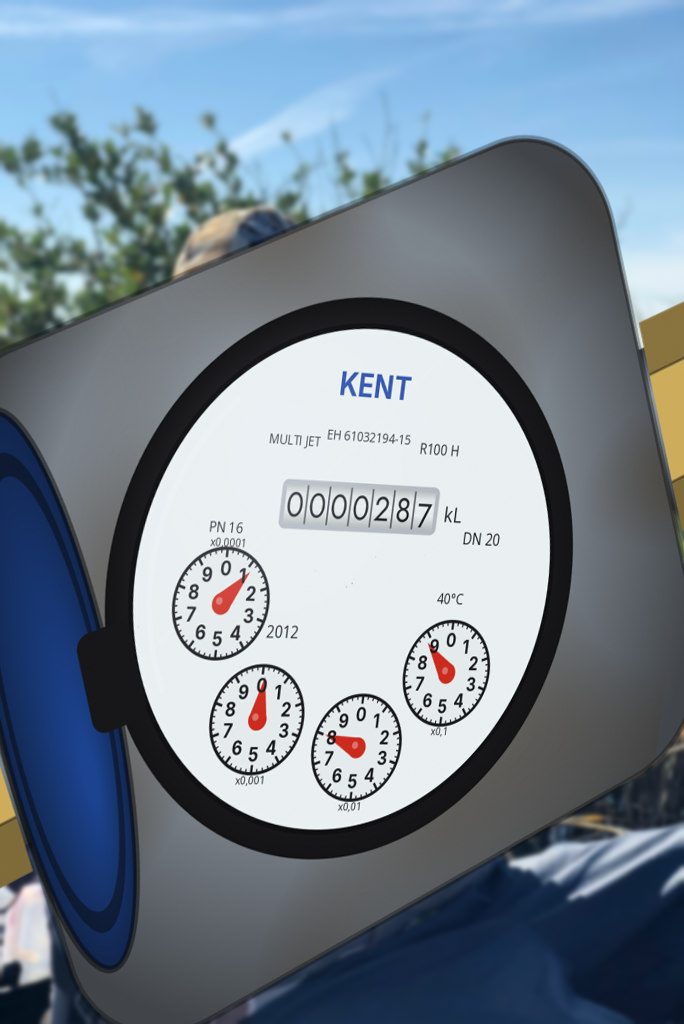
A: 286.8801 kL
